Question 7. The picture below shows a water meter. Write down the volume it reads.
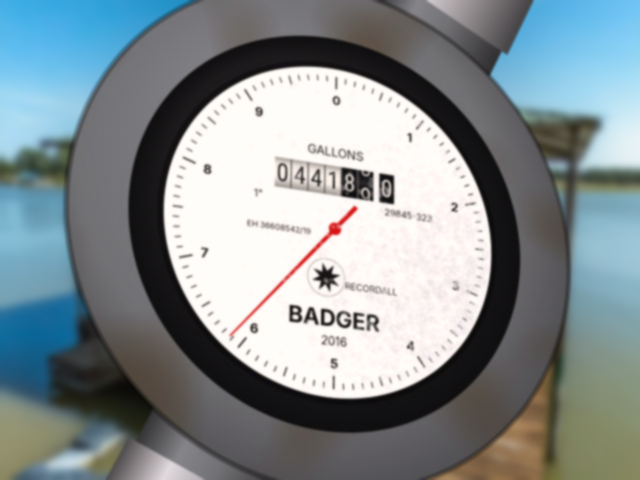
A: 441886.1 gal
